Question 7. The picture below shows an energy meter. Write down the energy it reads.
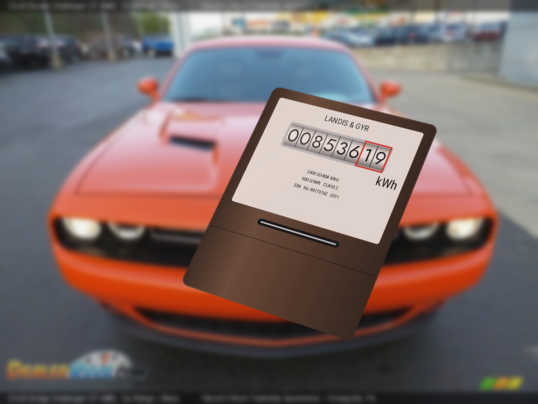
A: 8536.19 kWh
